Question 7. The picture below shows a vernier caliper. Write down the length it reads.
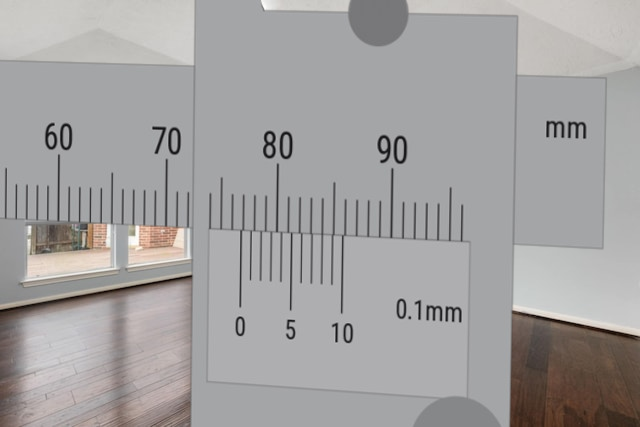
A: 76.8 mm
